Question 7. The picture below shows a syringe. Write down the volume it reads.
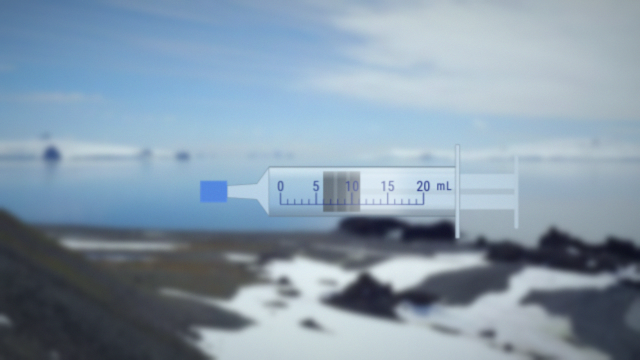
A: 6 mL
